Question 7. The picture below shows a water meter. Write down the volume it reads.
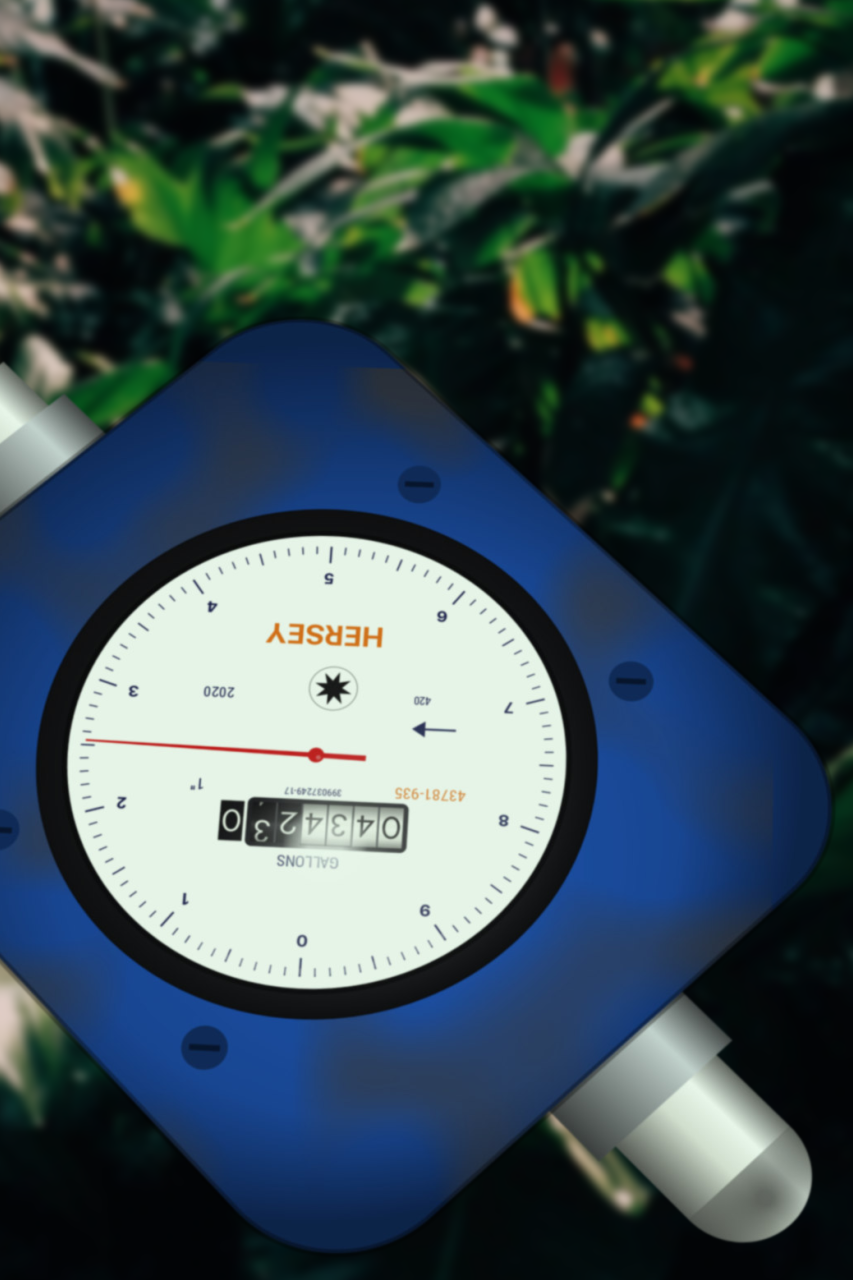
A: 434232.5 gal
